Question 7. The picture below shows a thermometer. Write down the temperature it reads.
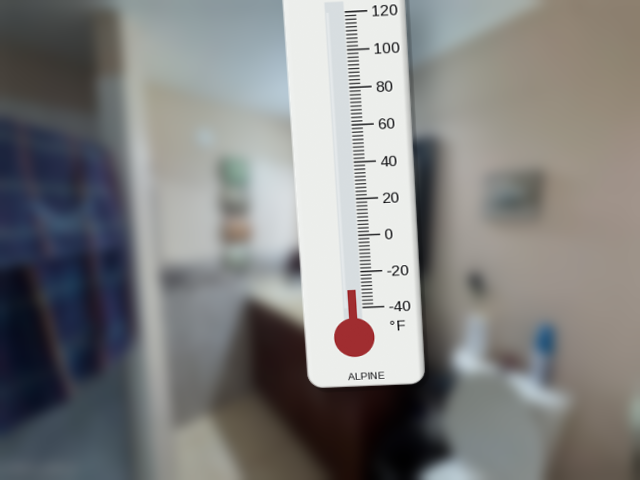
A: -30 °F
